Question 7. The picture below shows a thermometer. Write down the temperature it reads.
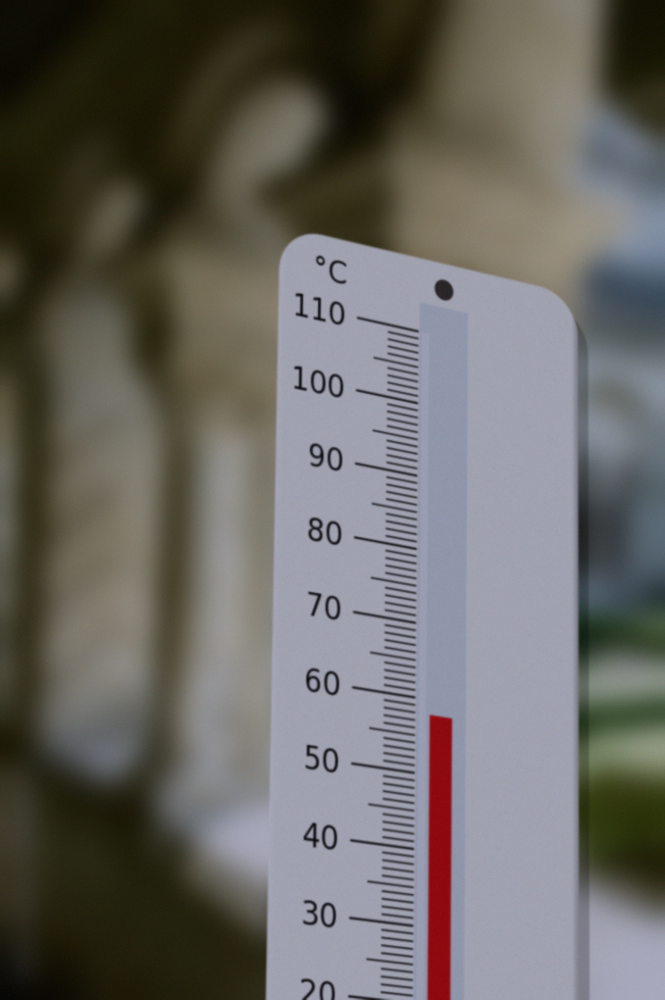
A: 58 °C
